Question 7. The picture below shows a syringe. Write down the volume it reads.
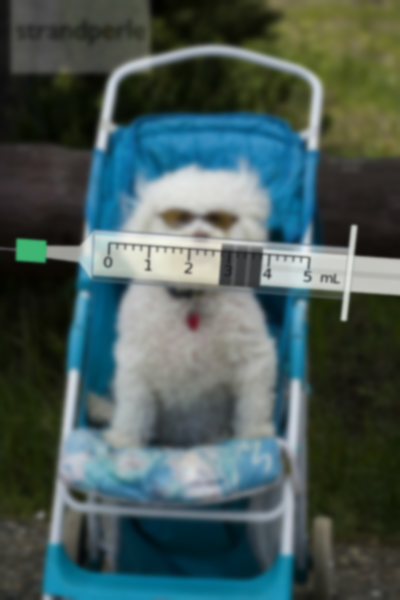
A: 2.8 mL
